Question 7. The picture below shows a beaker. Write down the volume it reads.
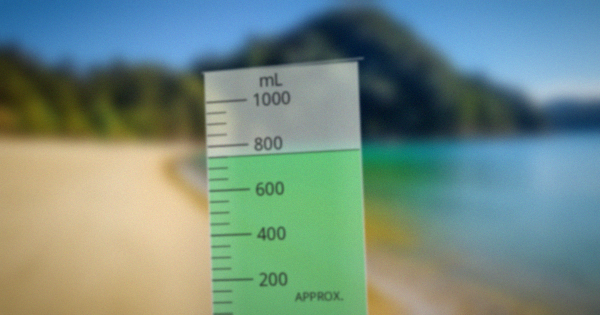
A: 750 mL
